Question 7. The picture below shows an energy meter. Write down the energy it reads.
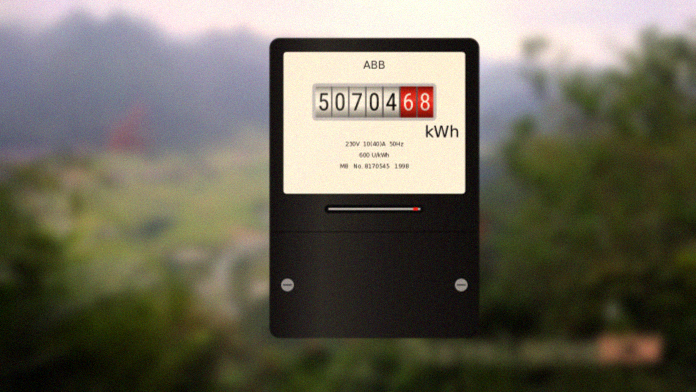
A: 50704.68 kWh
